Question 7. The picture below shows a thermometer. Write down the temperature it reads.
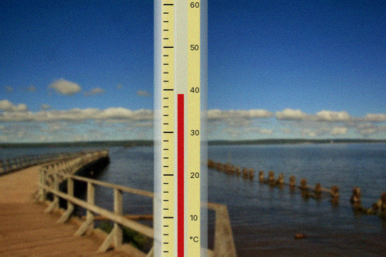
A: 39 °C
